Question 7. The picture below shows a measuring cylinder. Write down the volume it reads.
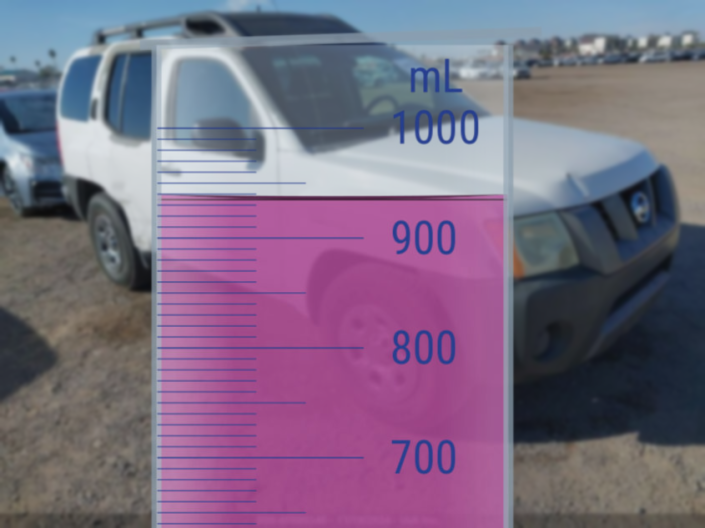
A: 935 mL
